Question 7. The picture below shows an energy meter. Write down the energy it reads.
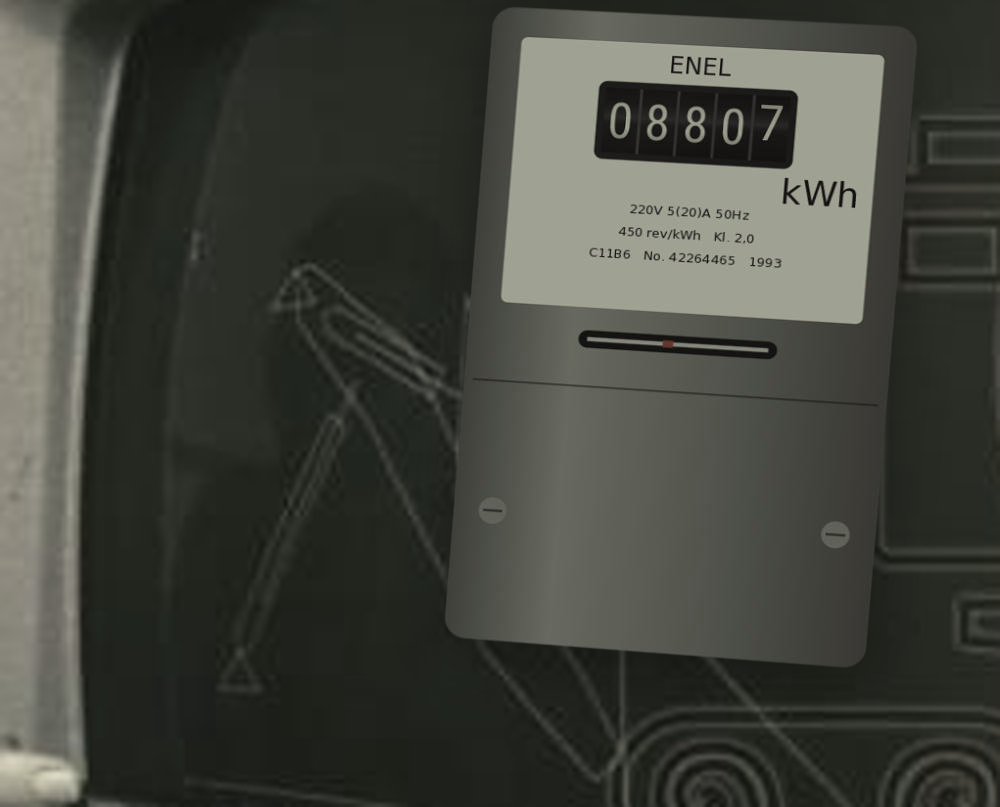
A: 8807 kWh
